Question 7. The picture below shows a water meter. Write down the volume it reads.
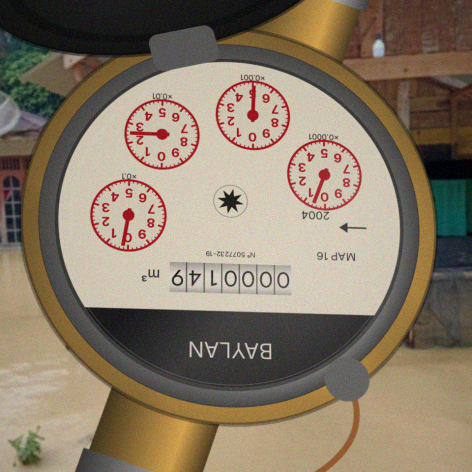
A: 149.0250 m³
